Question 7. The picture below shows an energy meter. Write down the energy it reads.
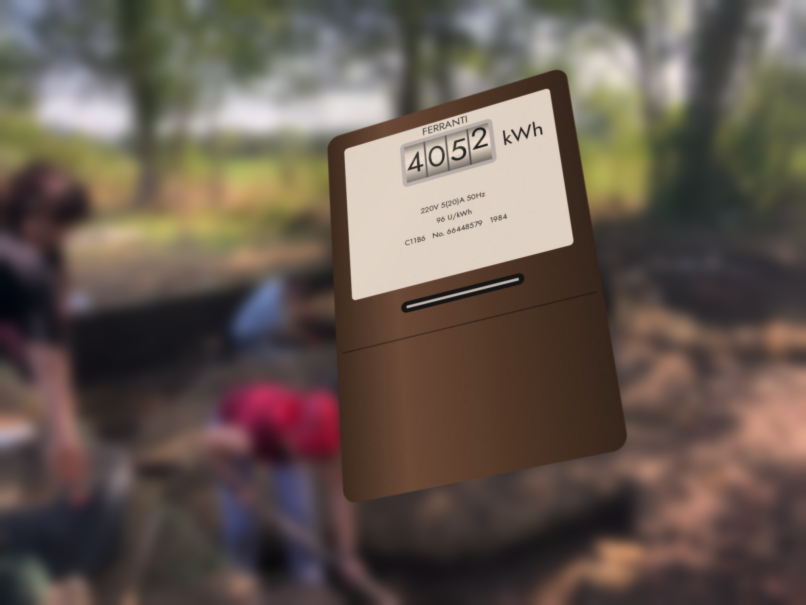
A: 4052 kWh
